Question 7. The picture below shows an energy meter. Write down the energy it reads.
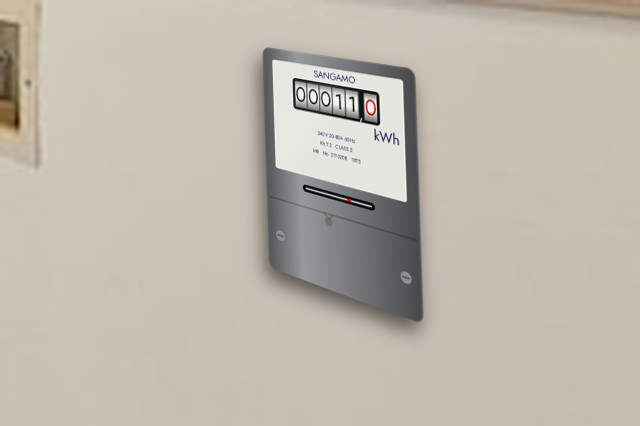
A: 11.0 kWh
